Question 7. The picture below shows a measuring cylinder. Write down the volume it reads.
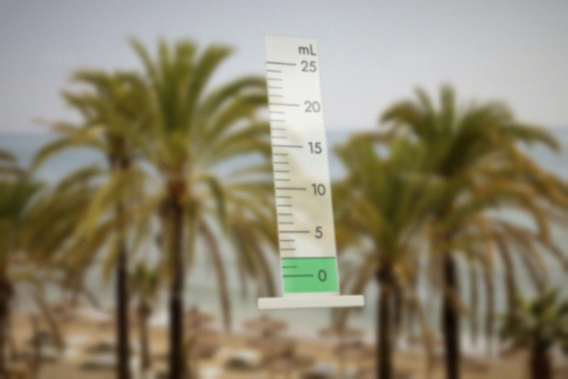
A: 2 mL
